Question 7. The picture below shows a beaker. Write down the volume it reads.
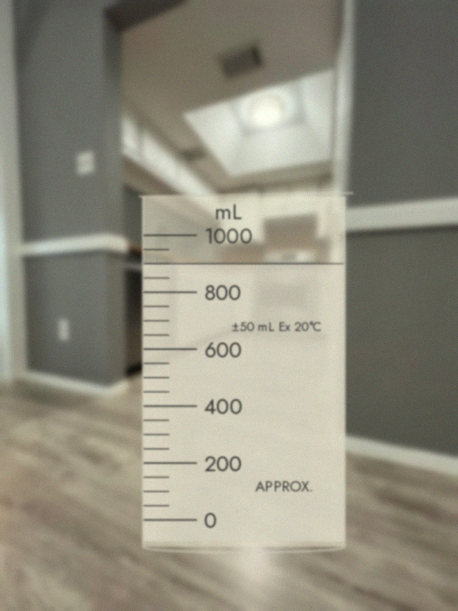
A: 900 mL
